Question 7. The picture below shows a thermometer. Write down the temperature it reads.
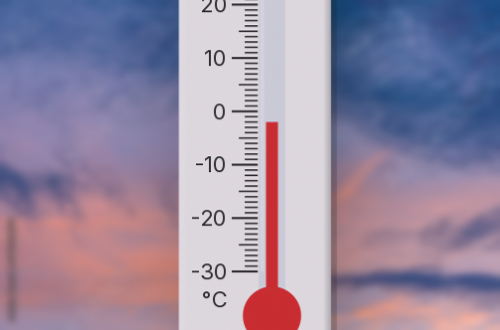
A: -2 °C
